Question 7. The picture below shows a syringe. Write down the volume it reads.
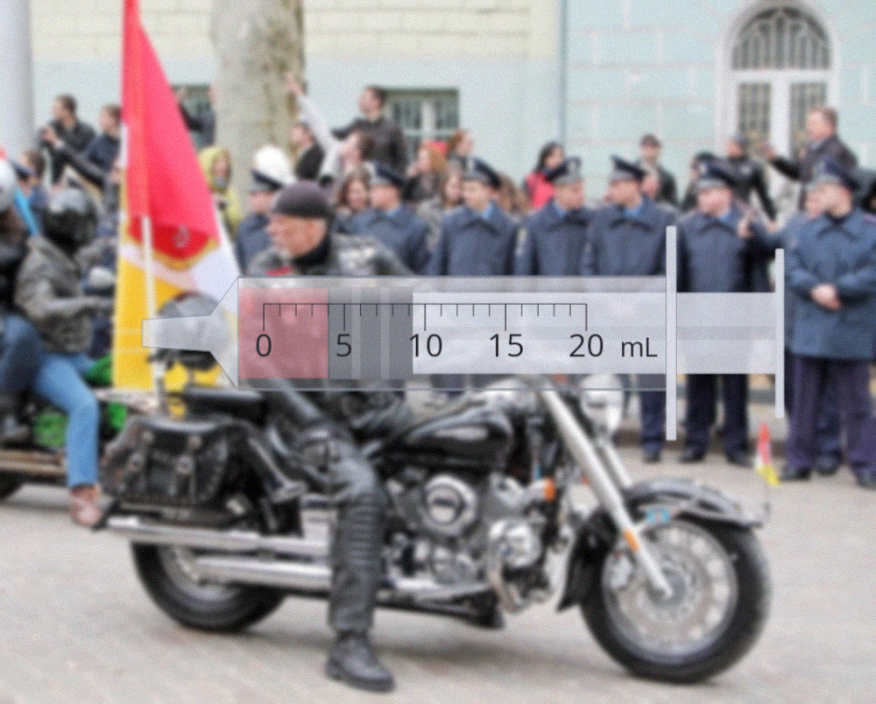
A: 4 mL
